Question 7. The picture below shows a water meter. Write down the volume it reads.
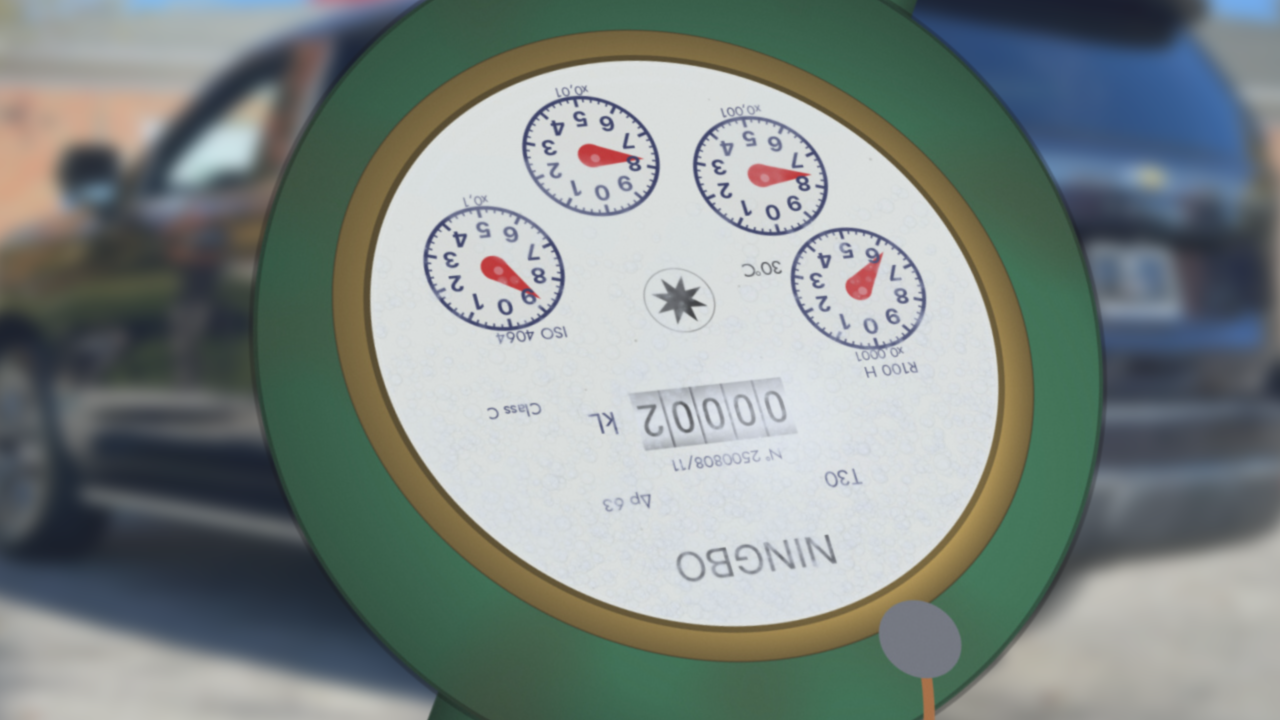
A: 2.8776 kL
